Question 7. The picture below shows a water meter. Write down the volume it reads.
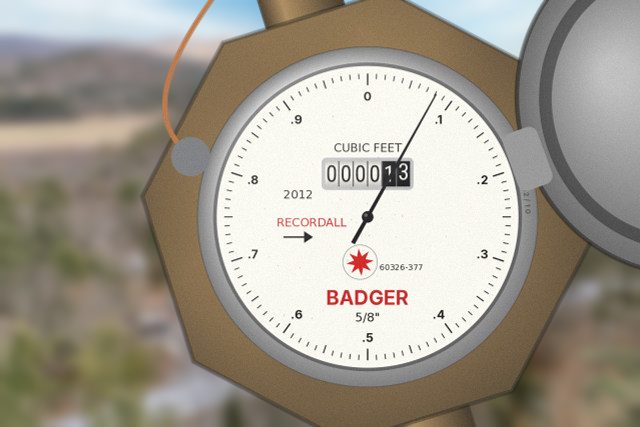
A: 13.08 ft³
